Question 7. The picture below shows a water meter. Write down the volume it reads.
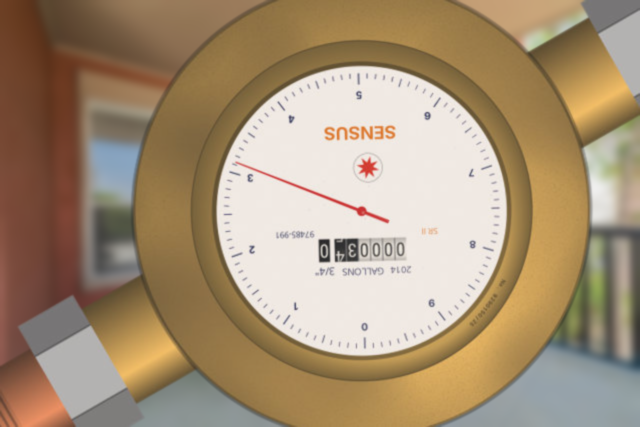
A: 343.1 gal
